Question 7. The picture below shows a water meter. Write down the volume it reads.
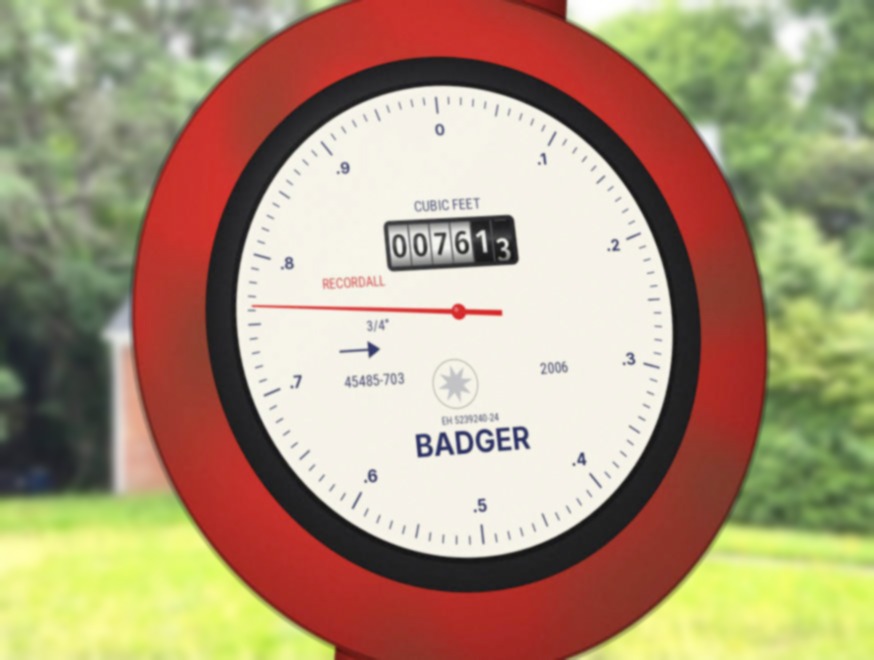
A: 7612.76 ft³
